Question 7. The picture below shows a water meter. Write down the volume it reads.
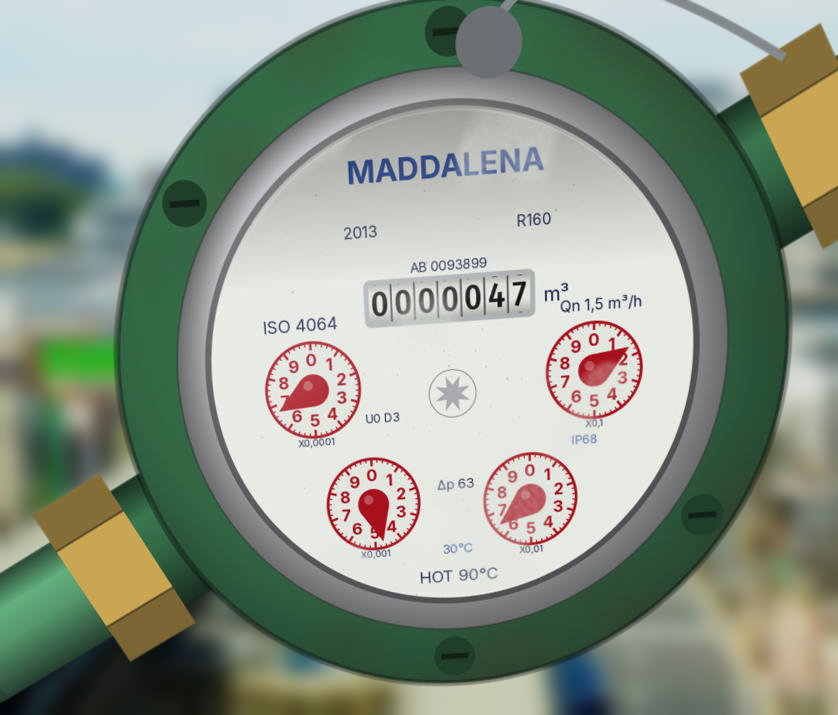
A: 47.1646 m³
